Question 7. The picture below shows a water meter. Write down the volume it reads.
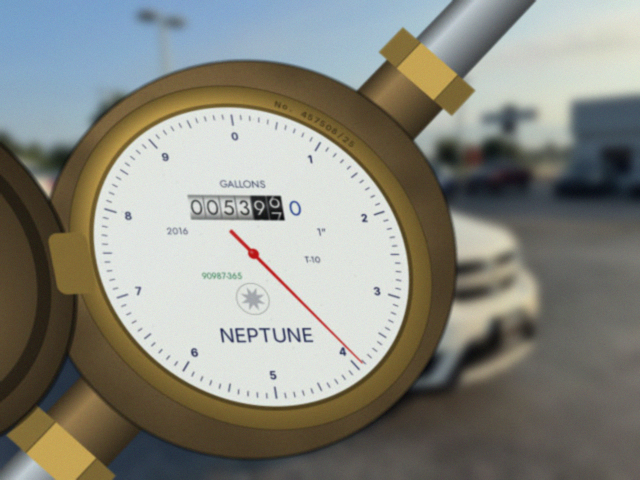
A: 53963.9 gal
